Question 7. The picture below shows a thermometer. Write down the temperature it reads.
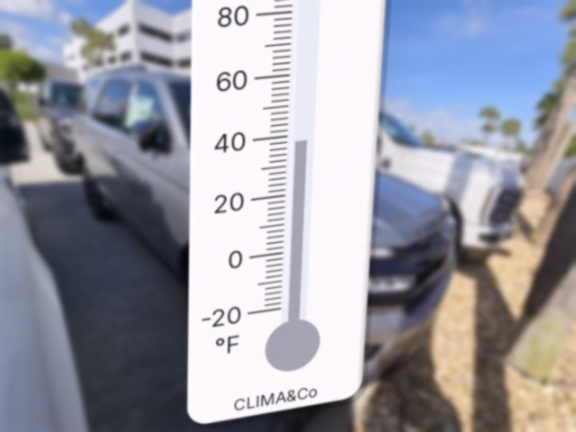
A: 38 °F
